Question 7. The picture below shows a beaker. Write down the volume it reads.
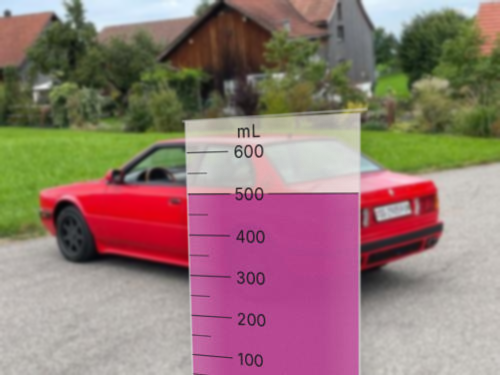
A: 500 mL
